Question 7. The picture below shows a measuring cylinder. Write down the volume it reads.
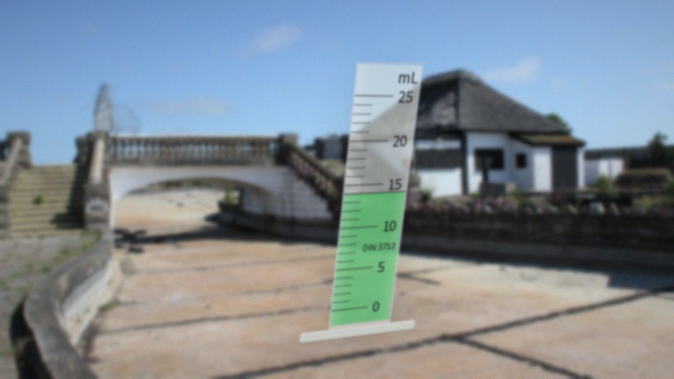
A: 14 mL
